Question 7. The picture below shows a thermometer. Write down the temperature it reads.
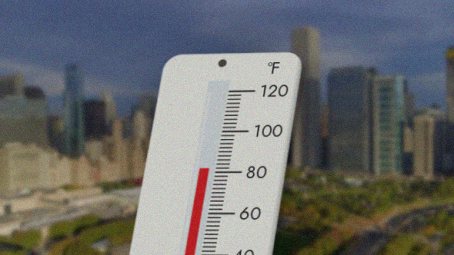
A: 82 °F
